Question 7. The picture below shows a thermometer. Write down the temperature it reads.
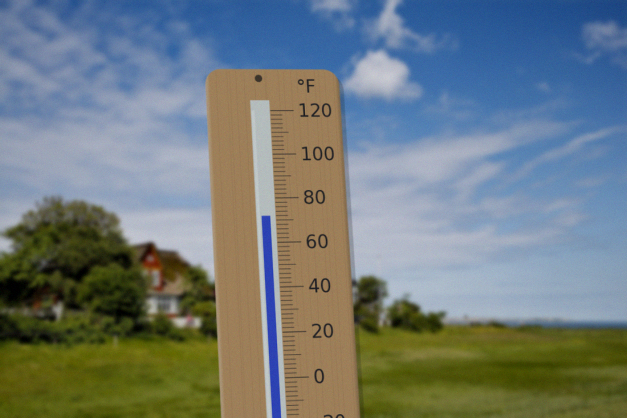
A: 72 °F
